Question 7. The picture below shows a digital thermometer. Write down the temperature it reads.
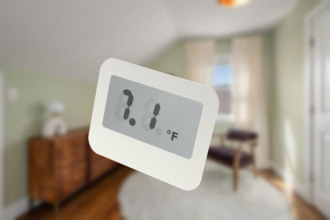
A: 7.1 °F
